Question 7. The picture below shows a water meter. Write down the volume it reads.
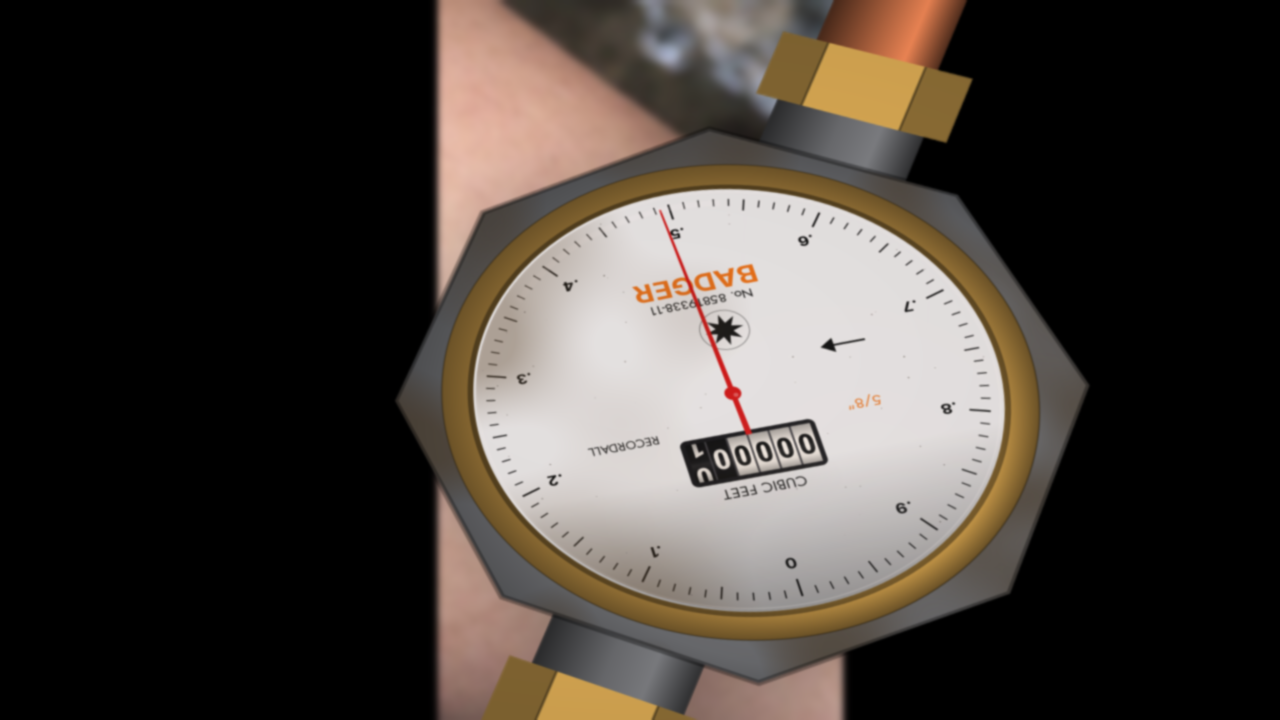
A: 0.49 ft³
